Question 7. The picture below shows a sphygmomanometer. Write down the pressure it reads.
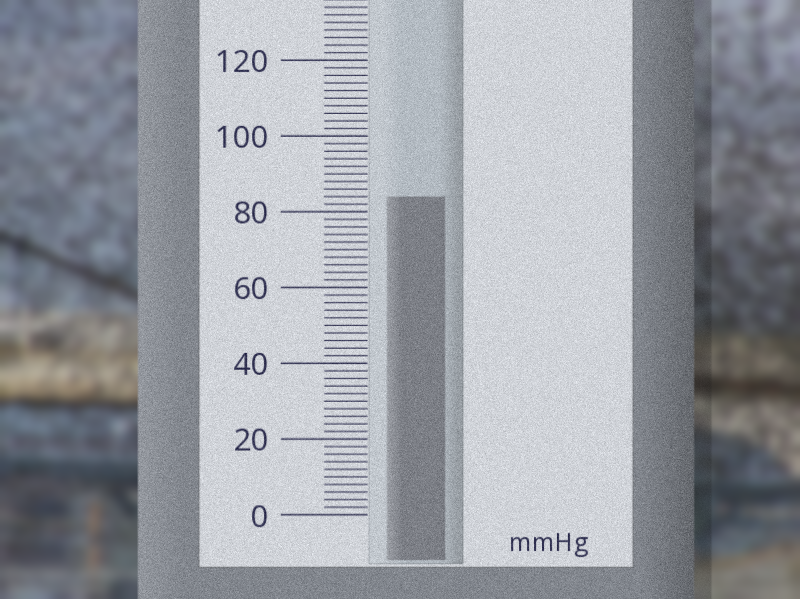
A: 84 mmHg
